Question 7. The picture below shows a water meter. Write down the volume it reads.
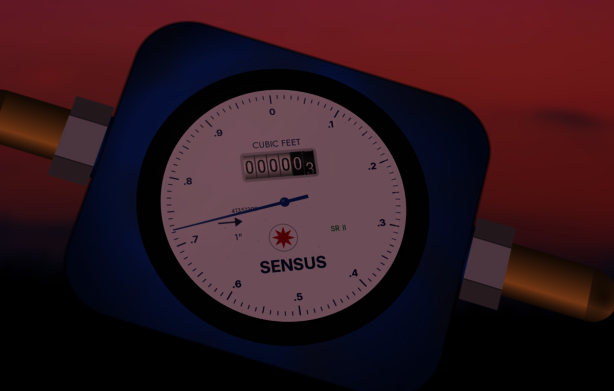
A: 2.72 ft³
